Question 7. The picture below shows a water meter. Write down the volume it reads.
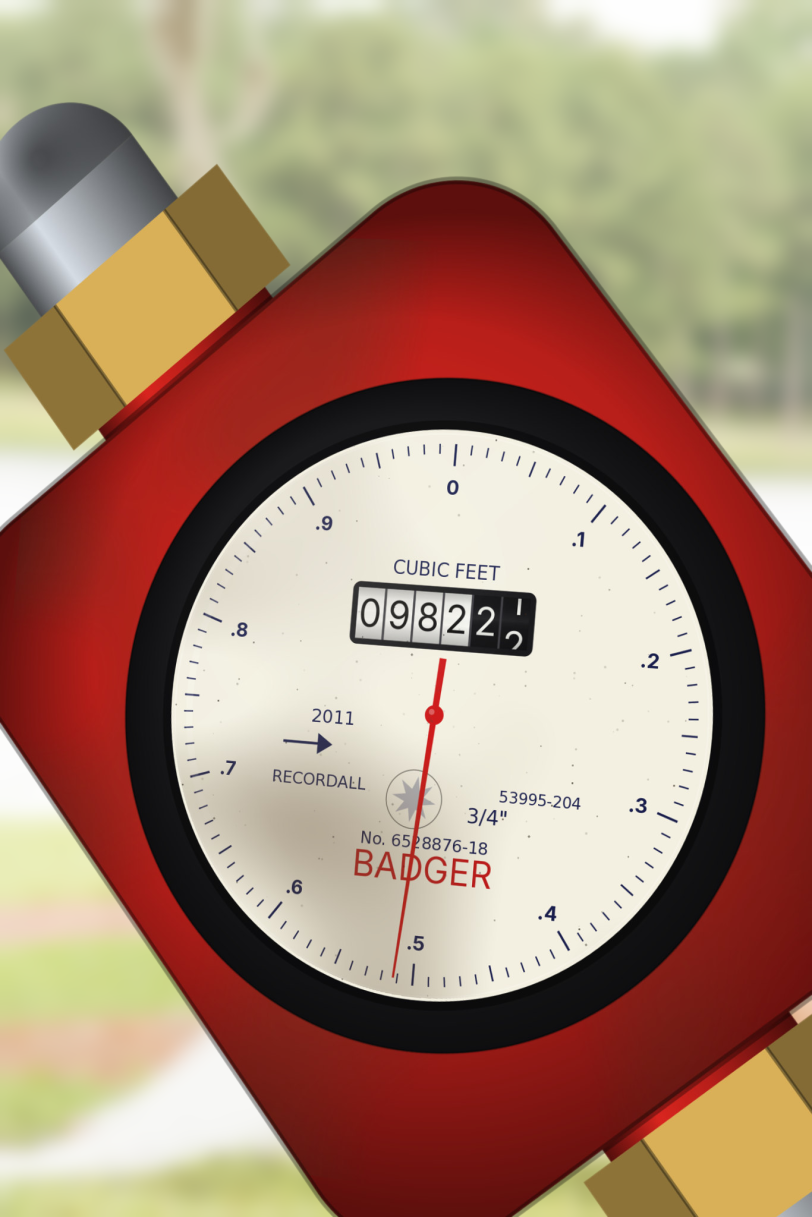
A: 98221.51 ft³
